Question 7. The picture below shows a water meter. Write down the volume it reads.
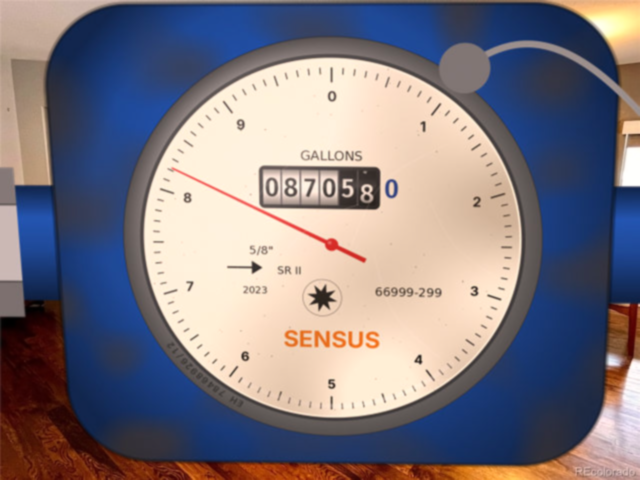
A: 870578.2 gal
